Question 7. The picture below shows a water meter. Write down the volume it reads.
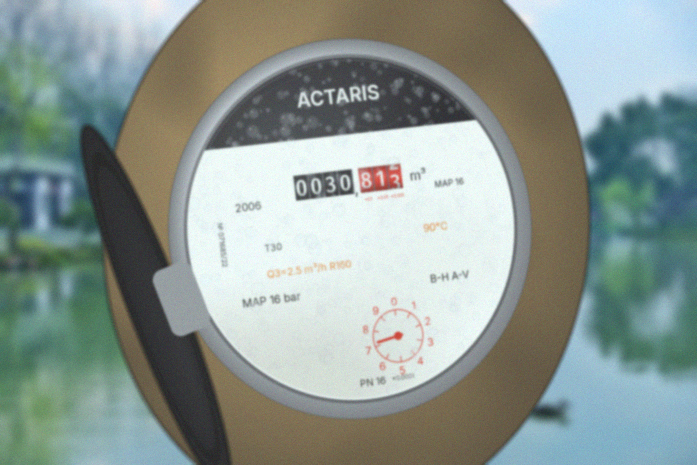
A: 30.8127 m³
